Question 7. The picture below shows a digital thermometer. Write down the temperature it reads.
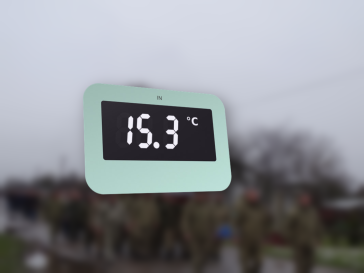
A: 15.3 °C
